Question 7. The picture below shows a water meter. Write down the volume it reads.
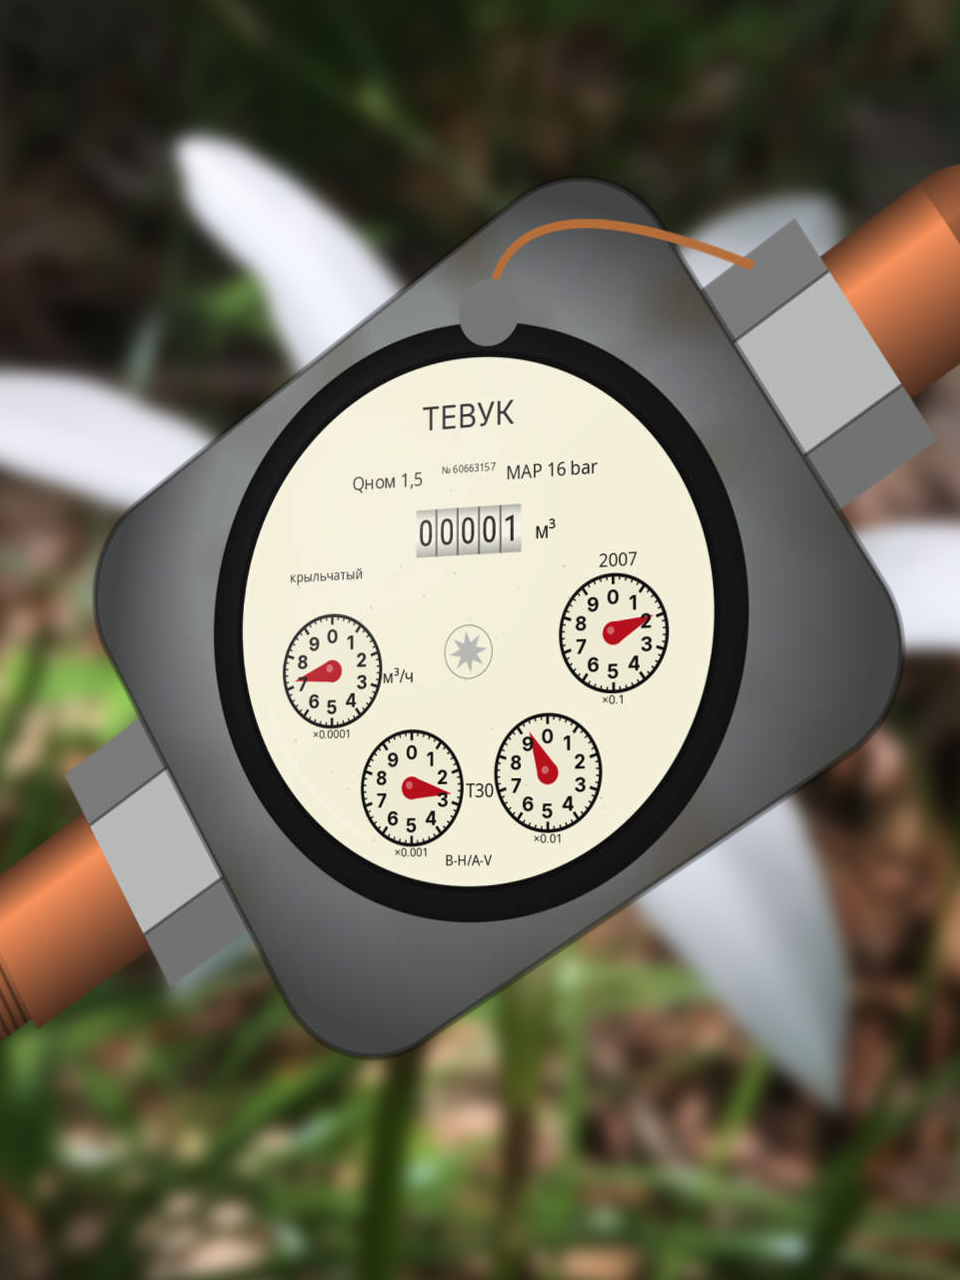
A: 1.1927 m³
